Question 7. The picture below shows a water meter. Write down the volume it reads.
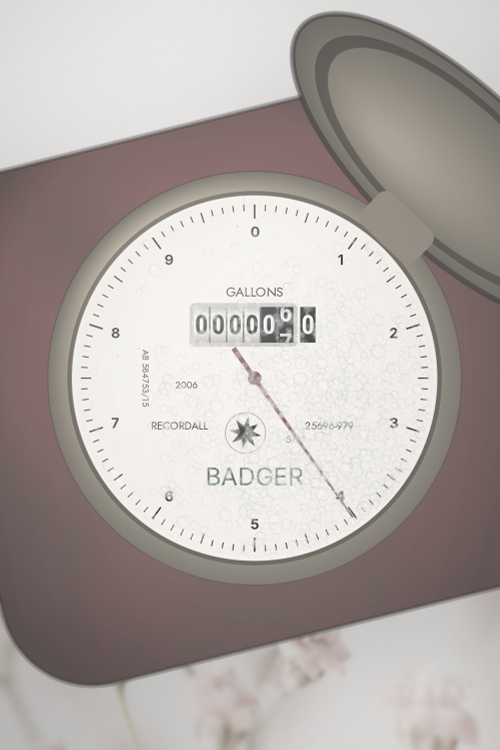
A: 64.0 gal
